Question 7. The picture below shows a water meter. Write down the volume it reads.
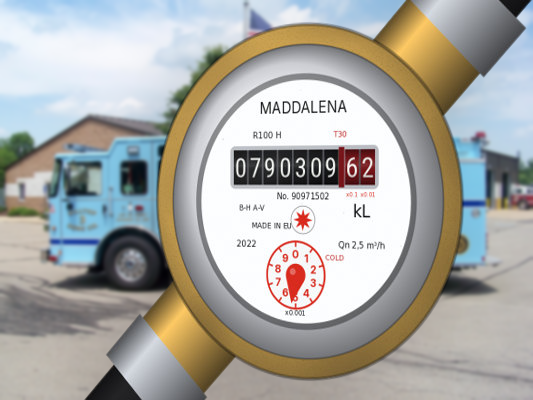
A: 790309.625 kL
